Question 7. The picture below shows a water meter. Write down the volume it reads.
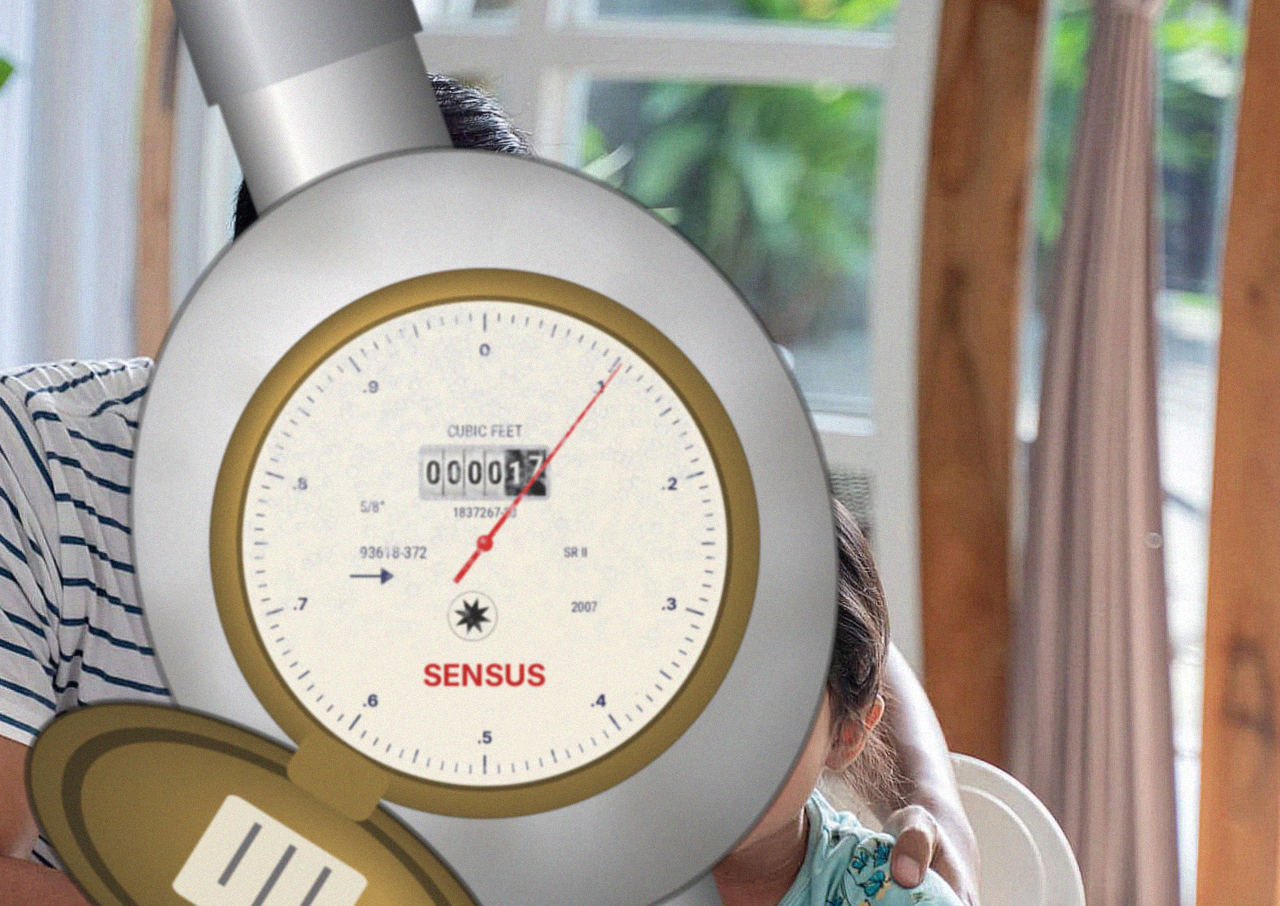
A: 17.10 ft³
